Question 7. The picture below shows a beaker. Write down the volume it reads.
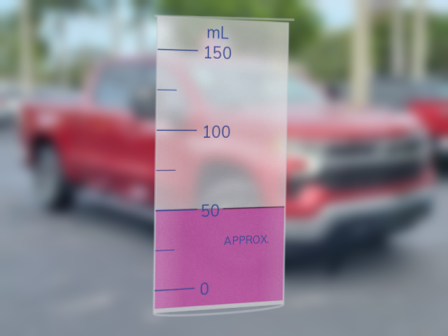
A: 50 mL
